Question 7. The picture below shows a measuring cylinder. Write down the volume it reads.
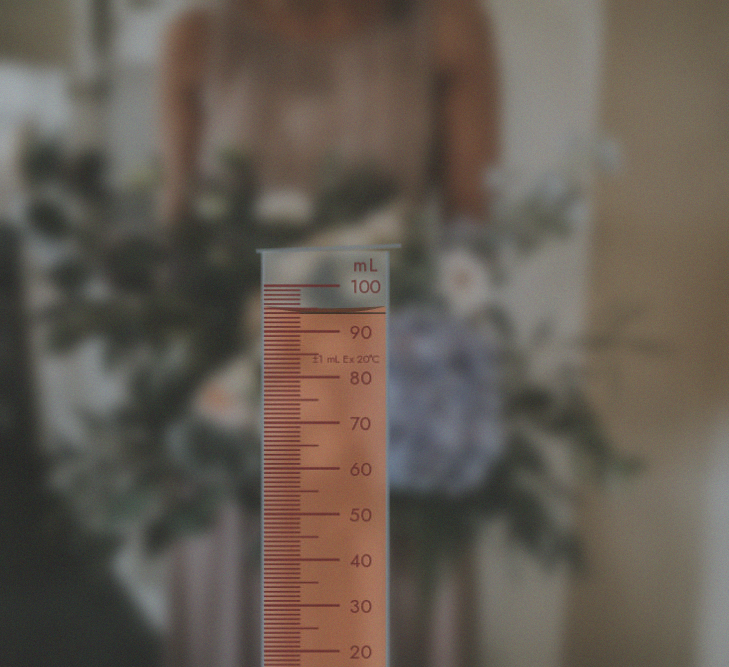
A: 94 mL
